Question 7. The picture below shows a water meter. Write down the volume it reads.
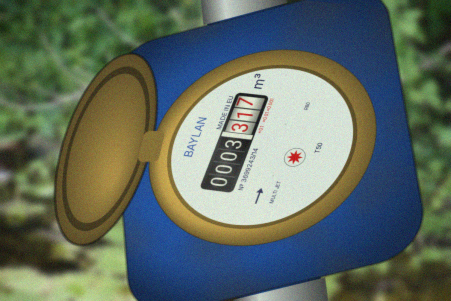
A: 3.317 m³
